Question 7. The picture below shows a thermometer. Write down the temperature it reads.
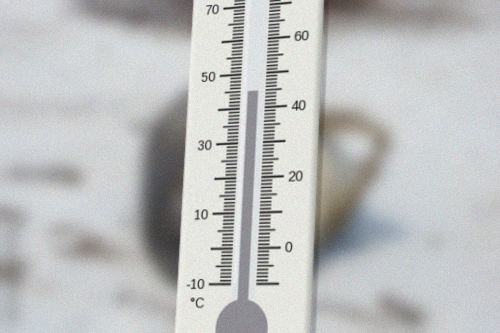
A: 45 °C
